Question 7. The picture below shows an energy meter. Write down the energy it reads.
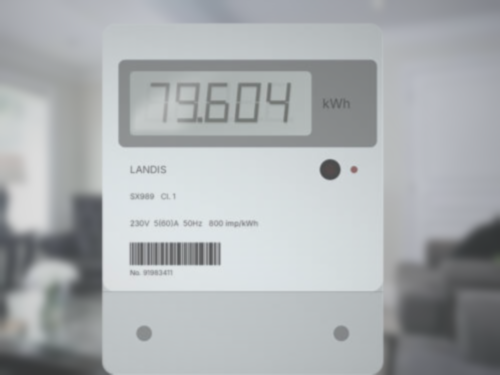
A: 79.604 kWh
